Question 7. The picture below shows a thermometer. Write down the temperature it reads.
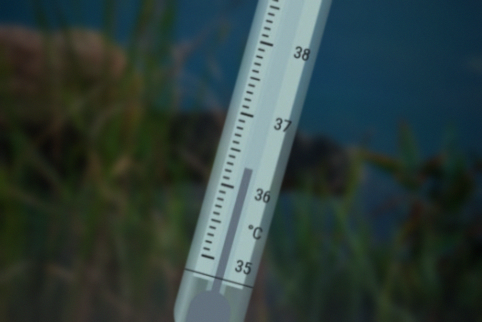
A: 36.3 °C
